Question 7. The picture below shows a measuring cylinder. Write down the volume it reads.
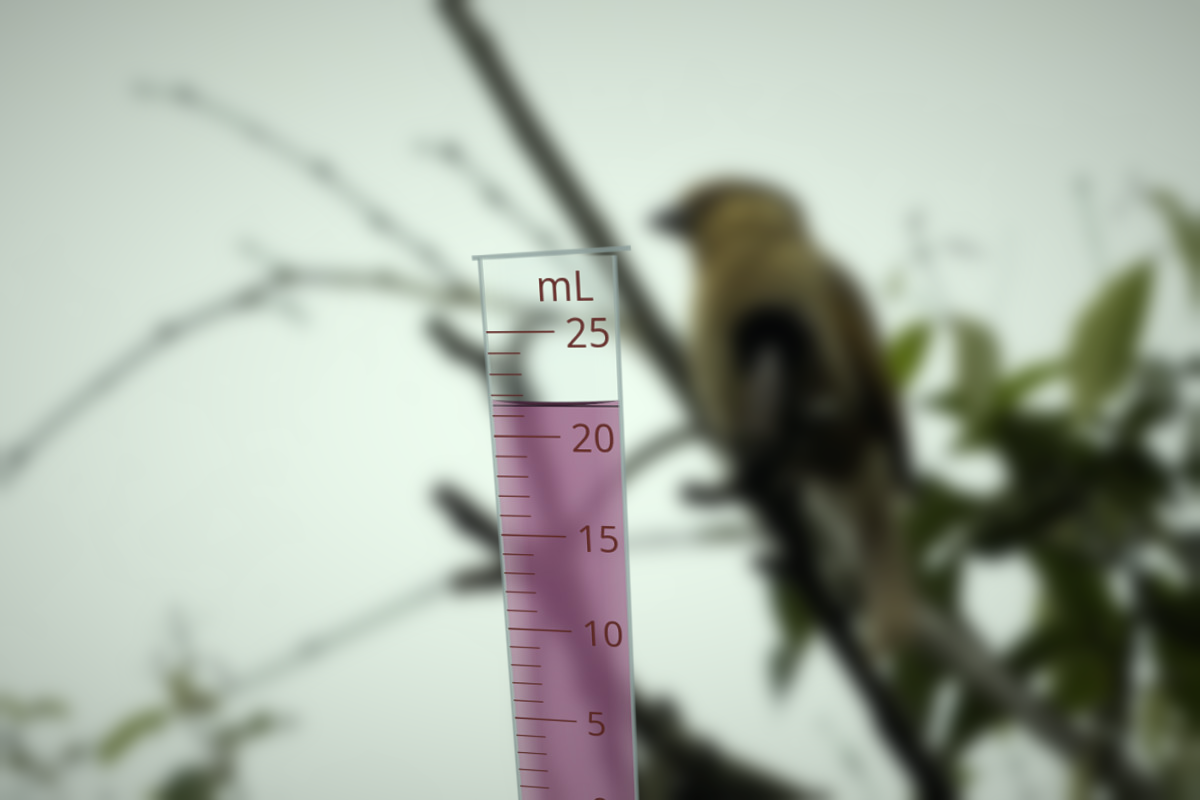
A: 21.5 mL
